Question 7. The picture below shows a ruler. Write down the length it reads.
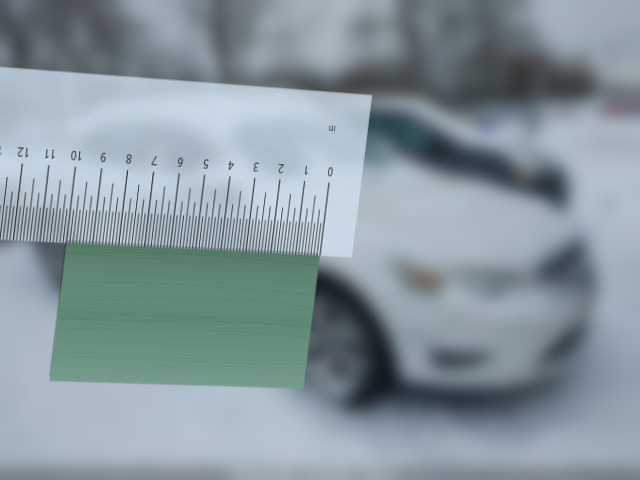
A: 10 in
